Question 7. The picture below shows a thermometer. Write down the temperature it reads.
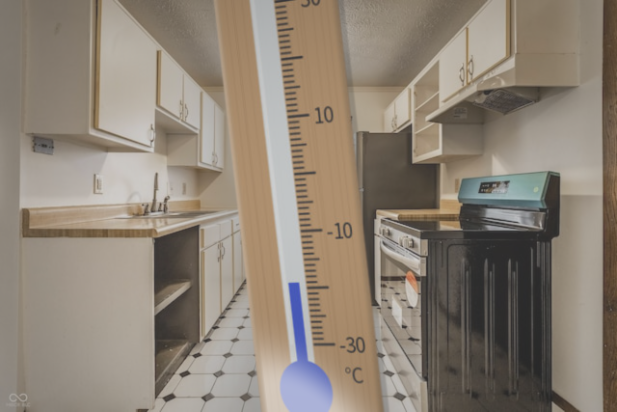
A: -19 °C
